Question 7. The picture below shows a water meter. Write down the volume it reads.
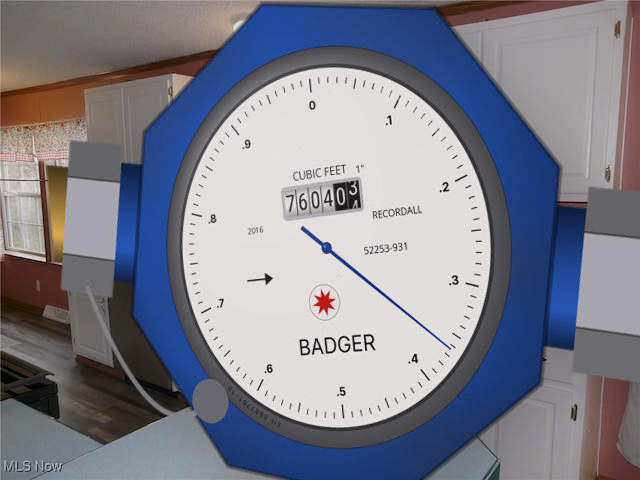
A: 760403.36 ft³
